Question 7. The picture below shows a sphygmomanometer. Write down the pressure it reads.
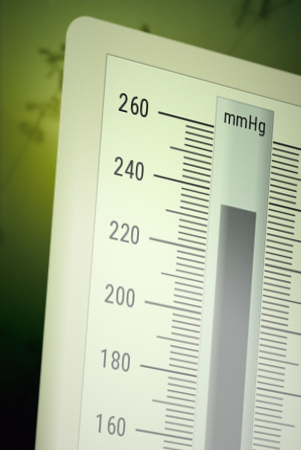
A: 236 mmHg
